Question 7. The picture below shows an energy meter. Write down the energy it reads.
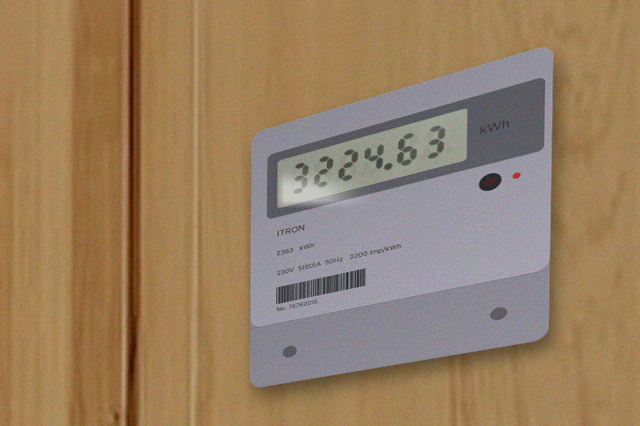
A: 3224.63 kWh
